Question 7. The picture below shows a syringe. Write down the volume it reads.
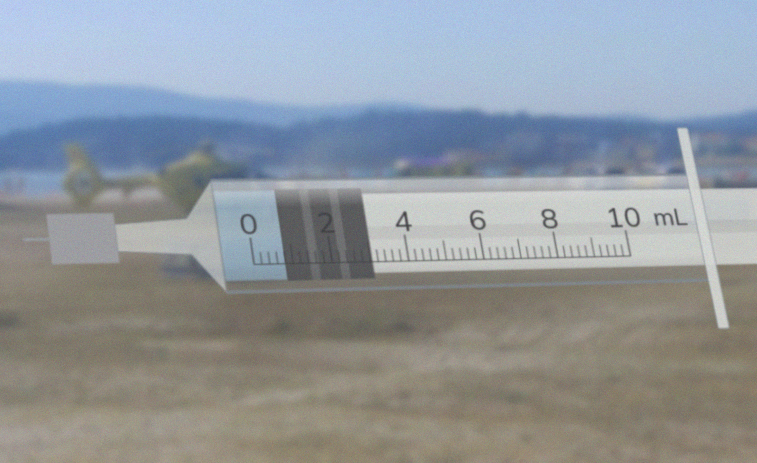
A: 0.8 mL
